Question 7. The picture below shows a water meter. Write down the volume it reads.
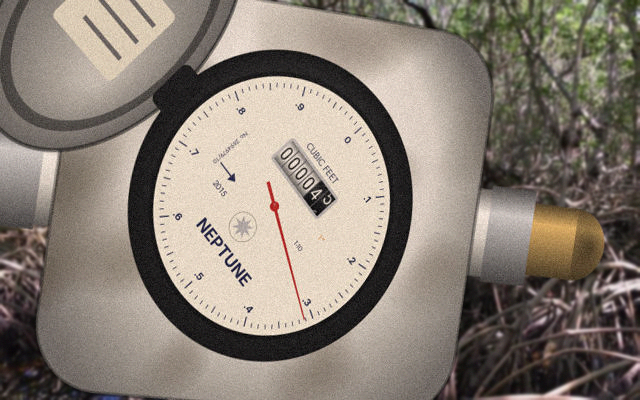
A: 45.31 ft³
